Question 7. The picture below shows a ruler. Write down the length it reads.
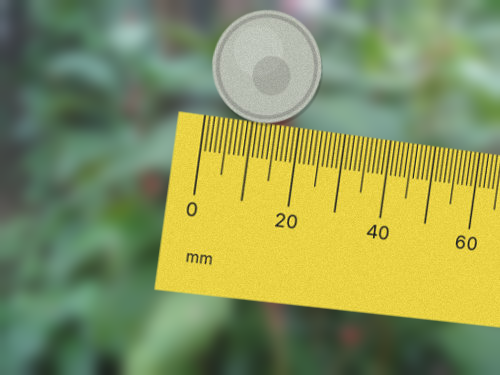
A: 23 mm
